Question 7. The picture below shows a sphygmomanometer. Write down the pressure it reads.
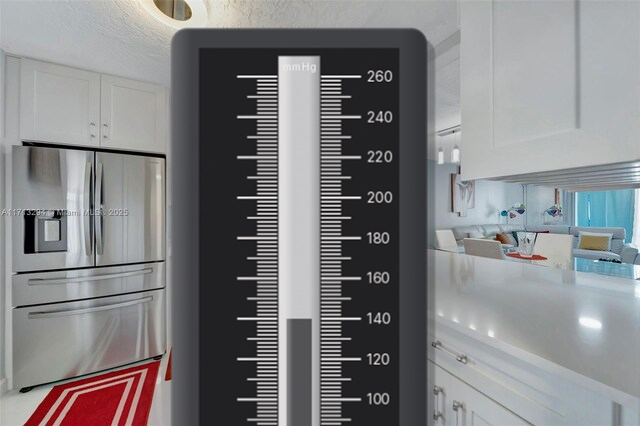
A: 140 mmHg
